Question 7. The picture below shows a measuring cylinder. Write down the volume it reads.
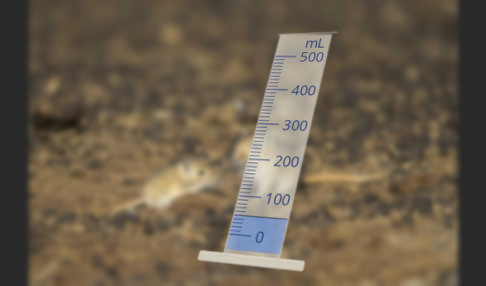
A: 50 mL
